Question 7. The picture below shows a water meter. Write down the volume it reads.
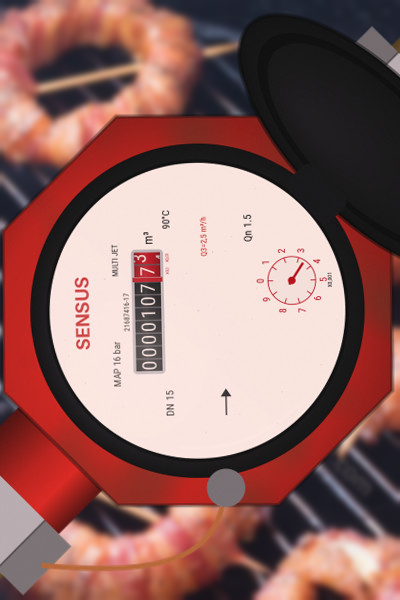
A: 107.733 m³
